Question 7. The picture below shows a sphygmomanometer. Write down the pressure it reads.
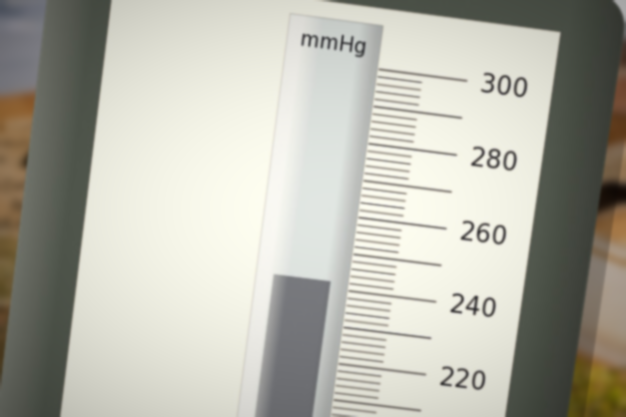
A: 242 mmHg
